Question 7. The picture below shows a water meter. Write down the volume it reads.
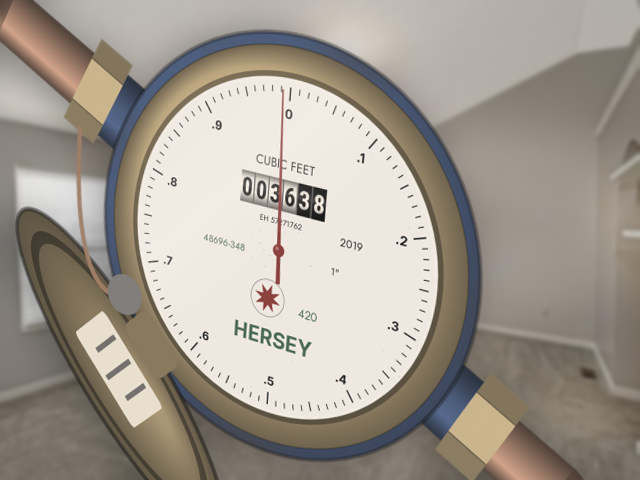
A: 3637.99 ft³
